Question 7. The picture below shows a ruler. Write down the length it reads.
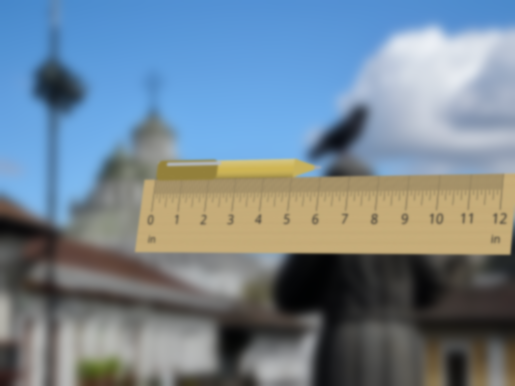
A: 6 in
